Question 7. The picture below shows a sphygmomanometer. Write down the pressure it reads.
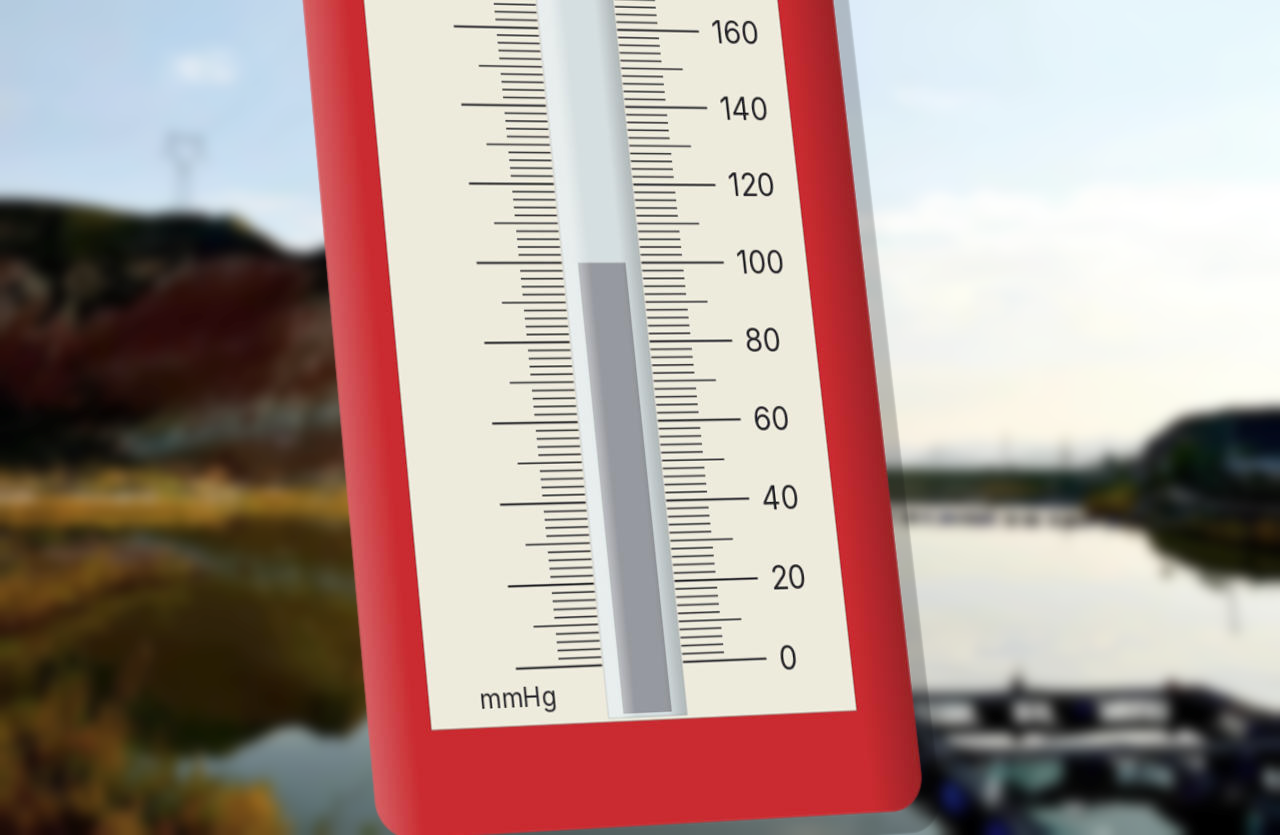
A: 100 mmHg
